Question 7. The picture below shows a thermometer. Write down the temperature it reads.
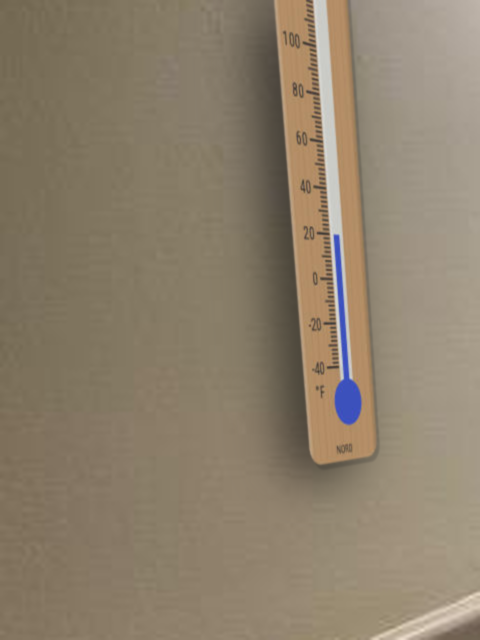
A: 20 °F
